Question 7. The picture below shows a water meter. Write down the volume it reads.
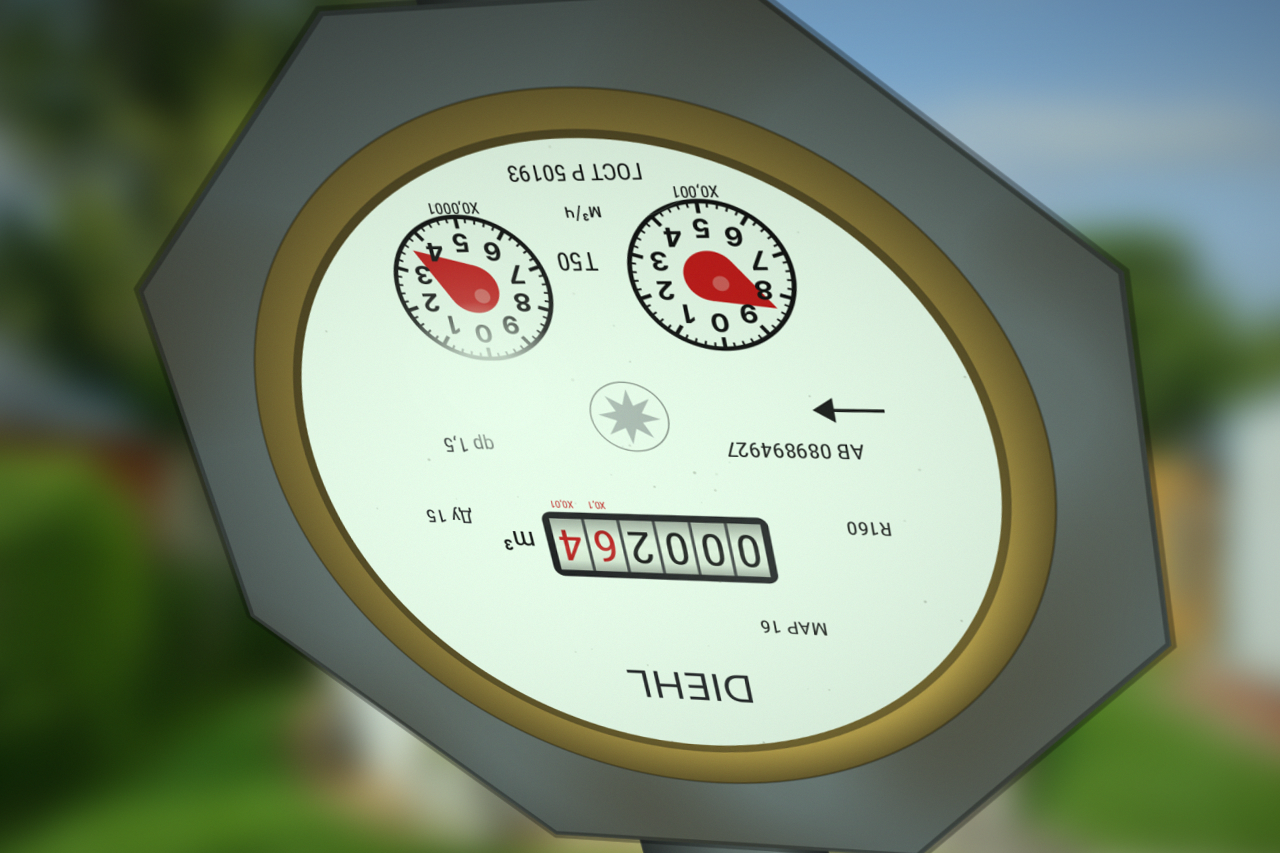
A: 2.6483 m³
